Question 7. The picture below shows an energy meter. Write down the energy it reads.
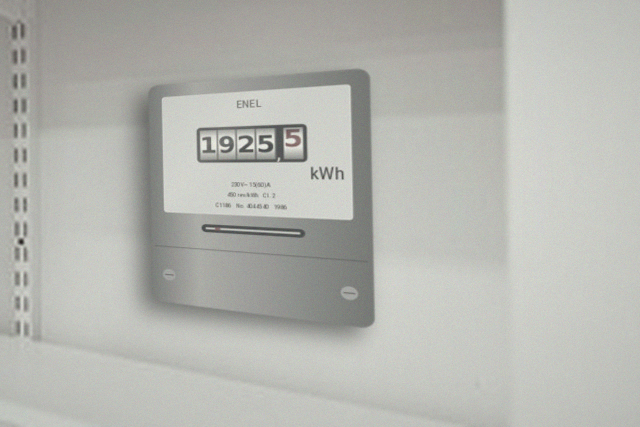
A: 1925.5 kWh
